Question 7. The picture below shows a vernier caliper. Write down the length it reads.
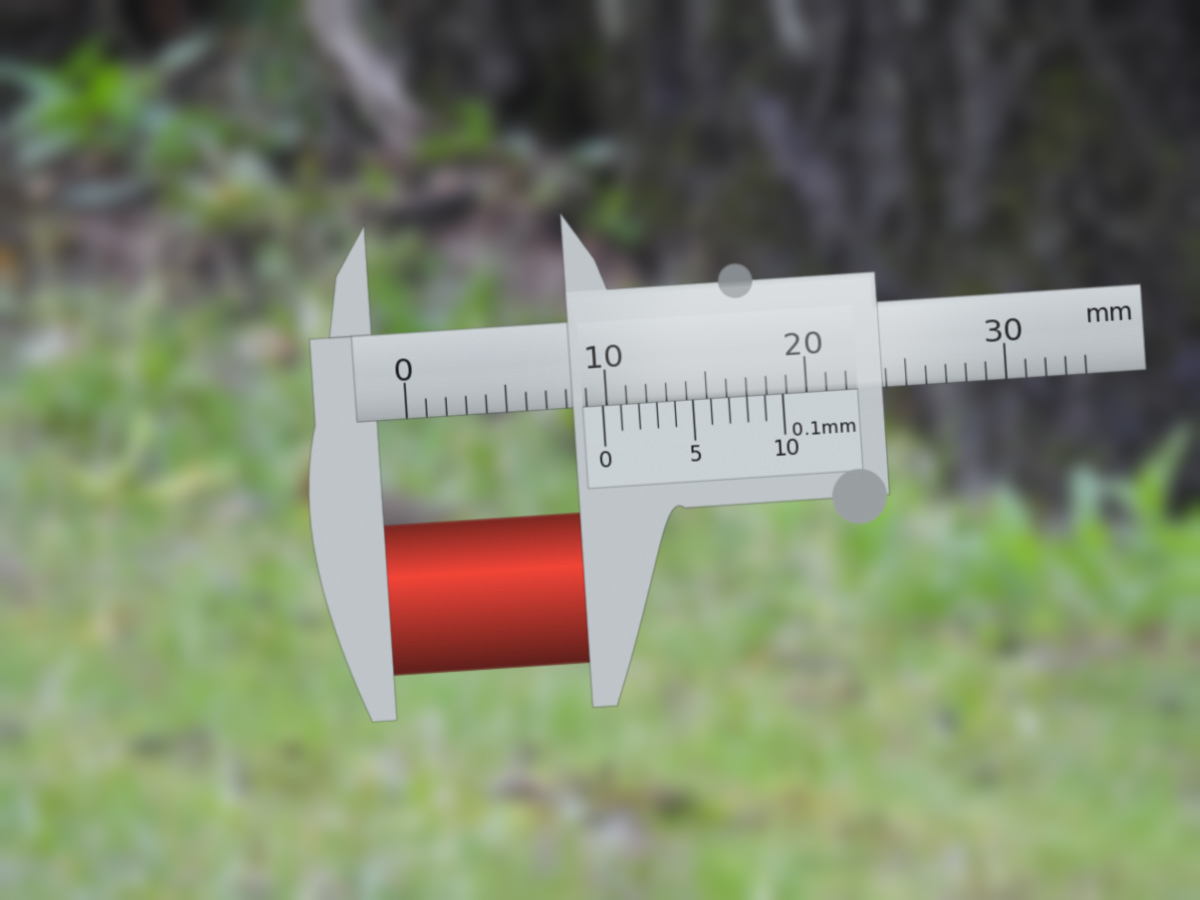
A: 9.8 mm
